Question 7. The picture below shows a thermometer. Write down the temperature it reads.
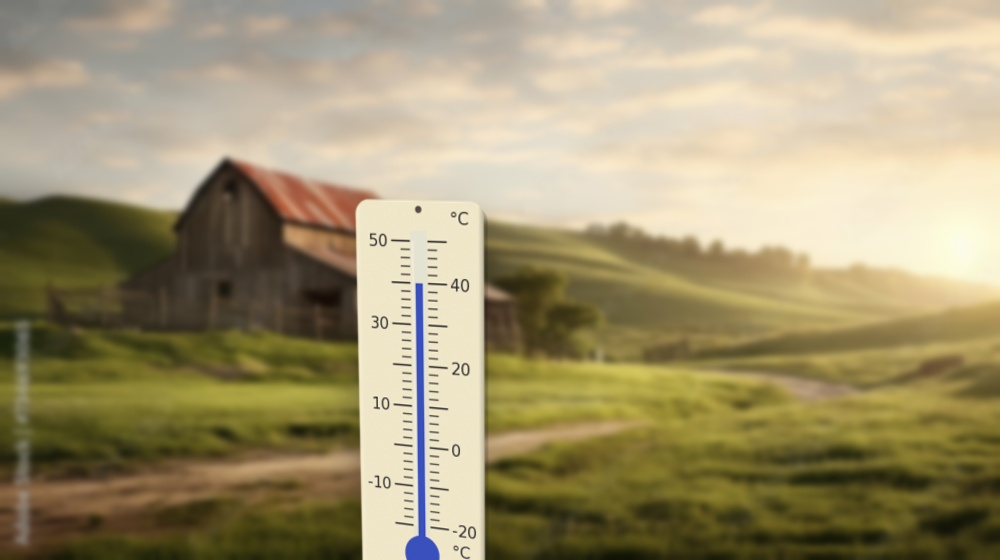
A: 40 °C
